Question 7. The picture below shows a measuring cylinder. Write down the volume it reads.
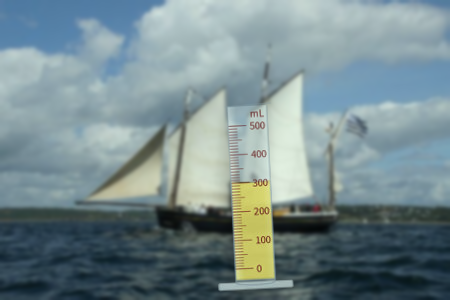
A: 300 mL
